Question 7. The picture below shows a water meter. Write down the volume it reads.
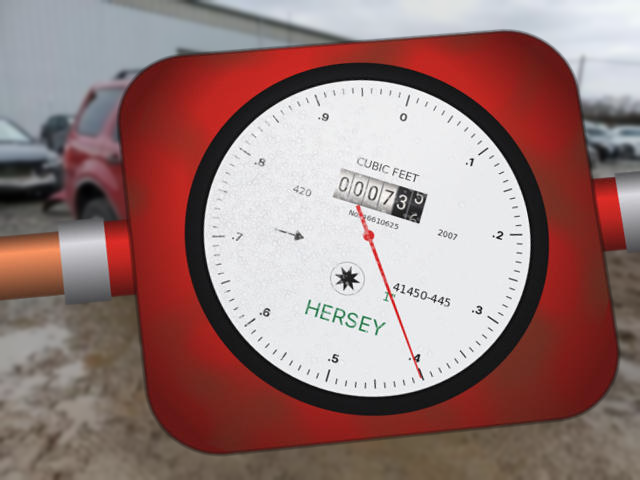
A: 735.40 ft³
